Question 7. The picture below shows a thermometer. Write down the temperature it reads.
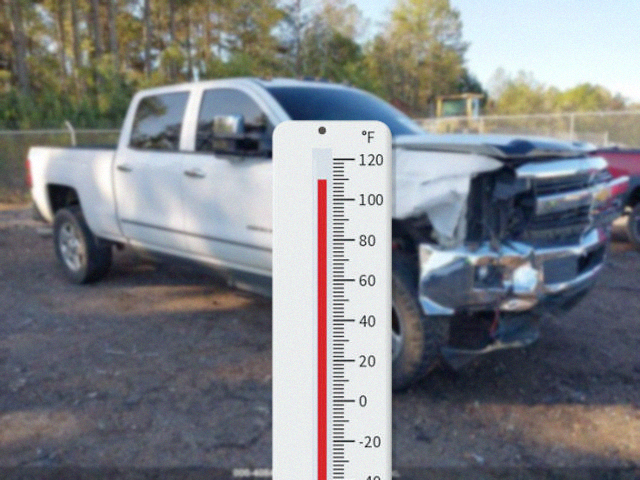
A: 110 °F
